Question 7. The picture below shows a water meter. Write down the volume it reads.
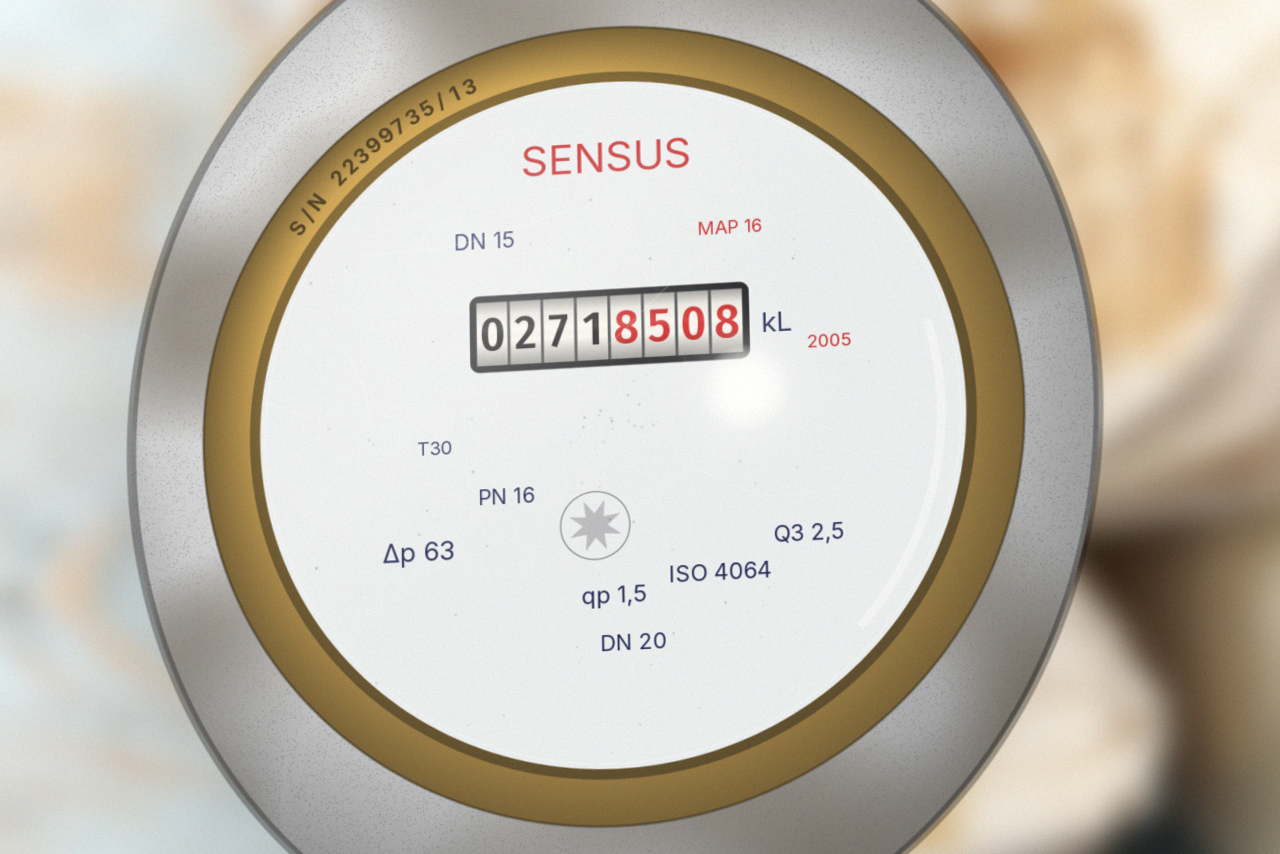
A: 271.8508 kL
